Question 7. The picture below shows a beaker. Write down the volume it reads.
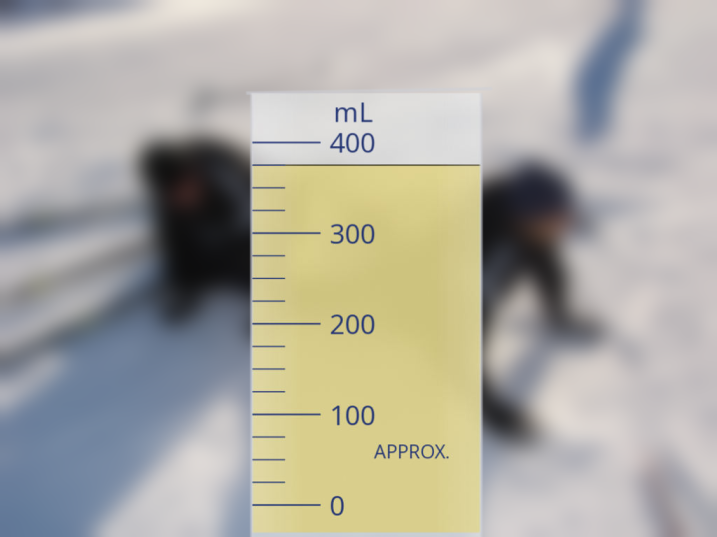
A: 375 mL
